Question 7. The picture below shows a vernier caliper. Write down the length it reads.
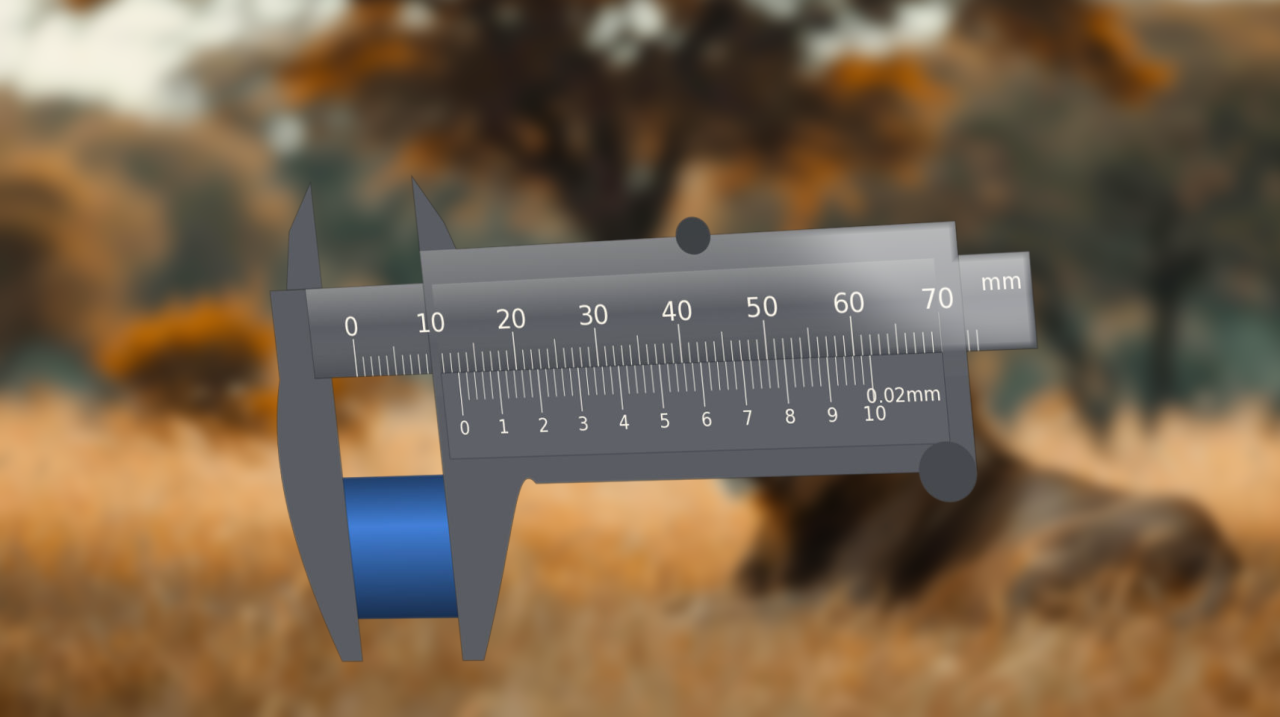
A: 12.8 mm
